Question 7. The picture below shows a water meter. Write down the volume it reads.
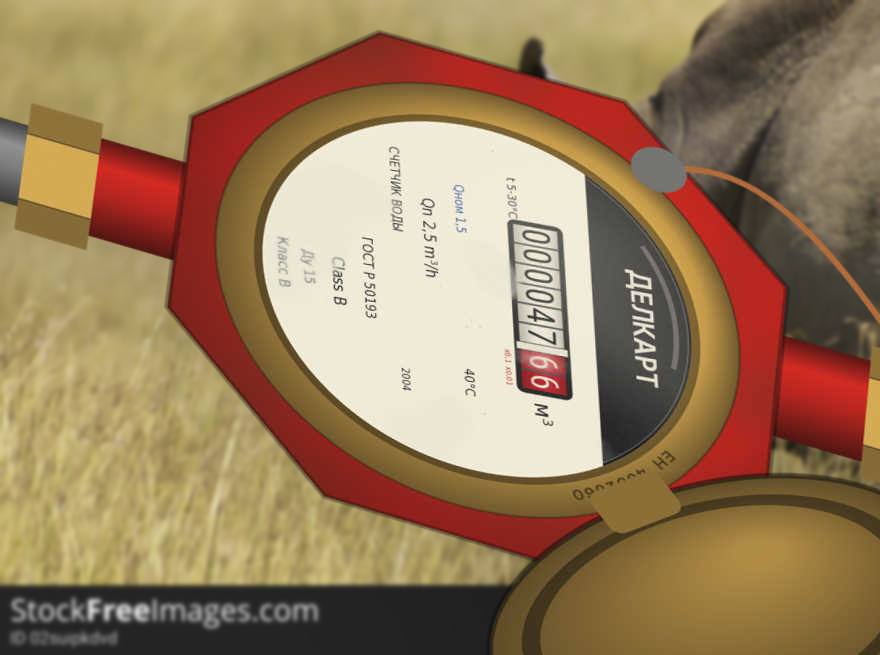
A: 47.66 m³
